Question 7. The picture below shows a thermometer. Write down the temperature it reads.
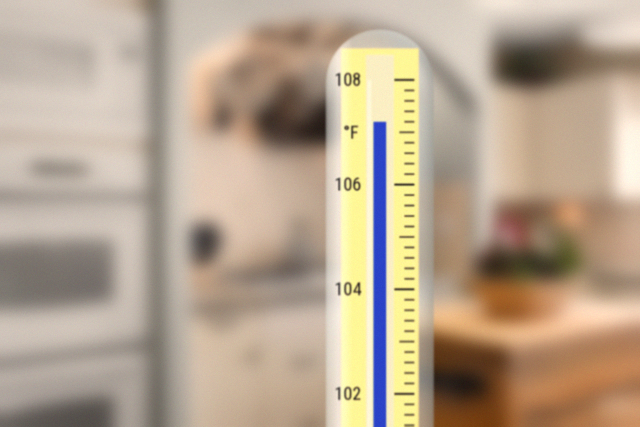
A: 107.2 °F
